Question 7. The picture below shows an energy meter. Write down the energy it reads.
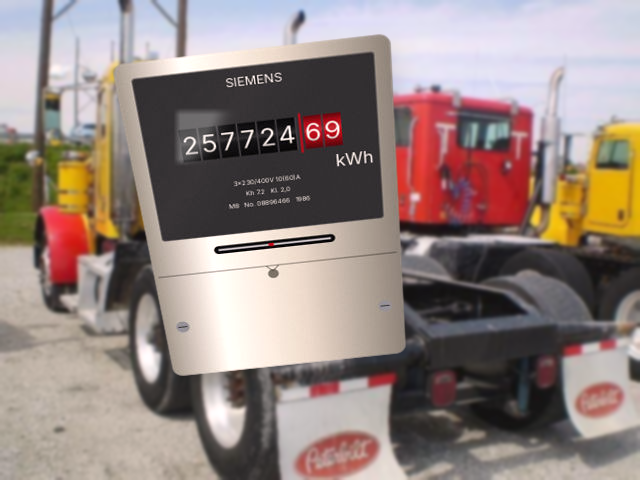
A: 257724.69 kWh
